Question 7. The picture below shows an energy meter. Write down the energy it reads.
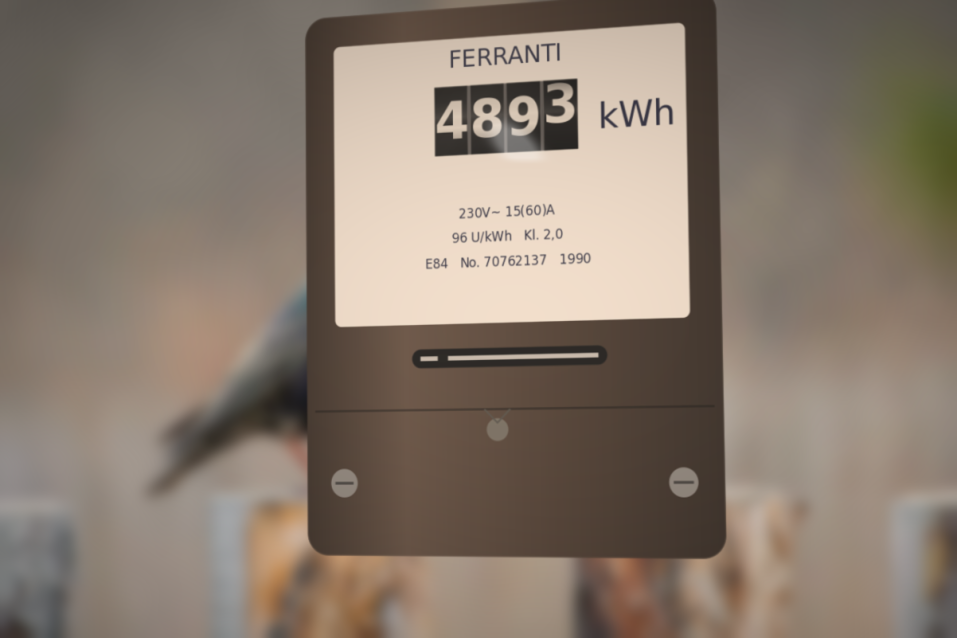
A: 4893 kWh
